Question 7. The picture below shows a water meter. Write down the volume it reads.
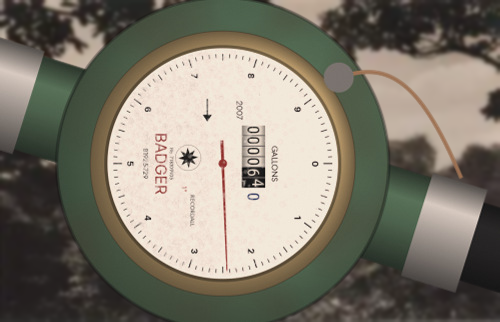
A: 642.4 gal
